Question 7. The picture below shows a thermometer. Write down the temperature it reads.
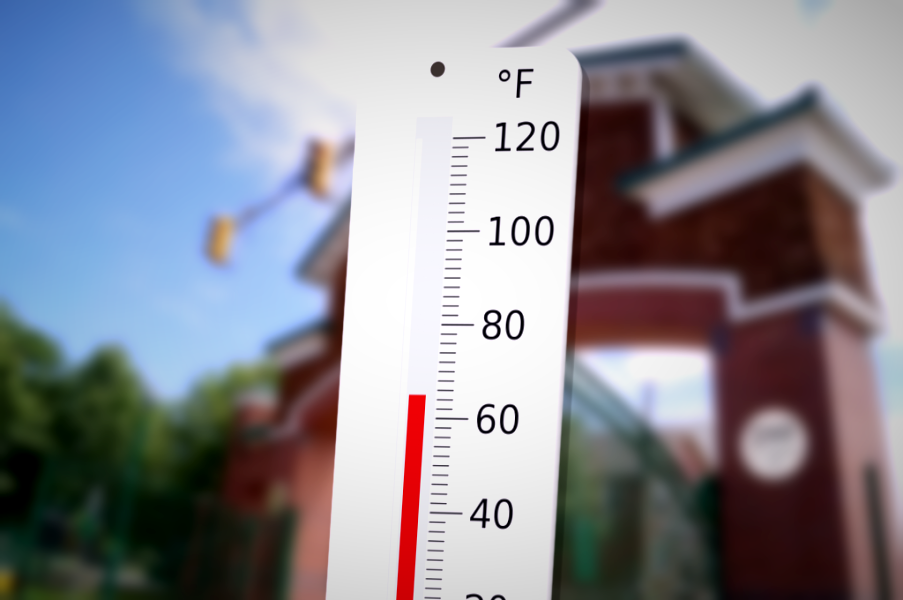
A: 65 °F
